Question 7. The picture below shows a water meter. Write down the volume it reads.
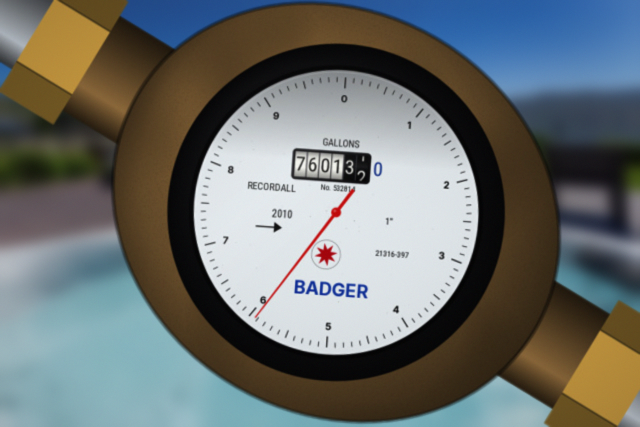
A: 7601315.9 gal
